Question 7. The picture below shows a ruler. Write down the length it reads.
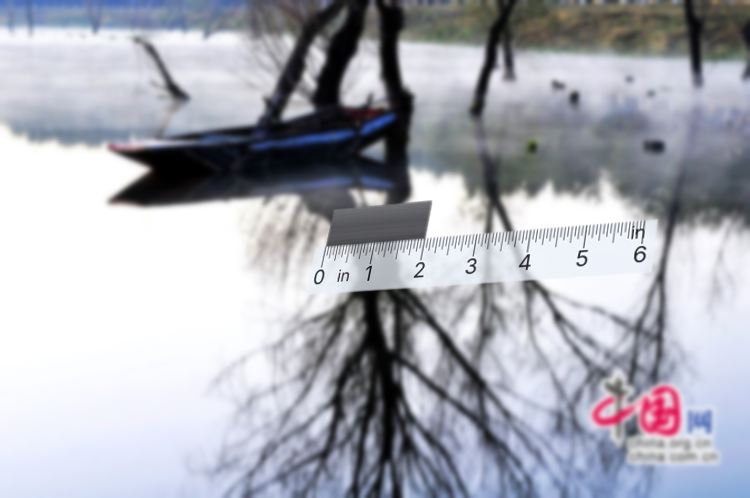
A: 2 in
